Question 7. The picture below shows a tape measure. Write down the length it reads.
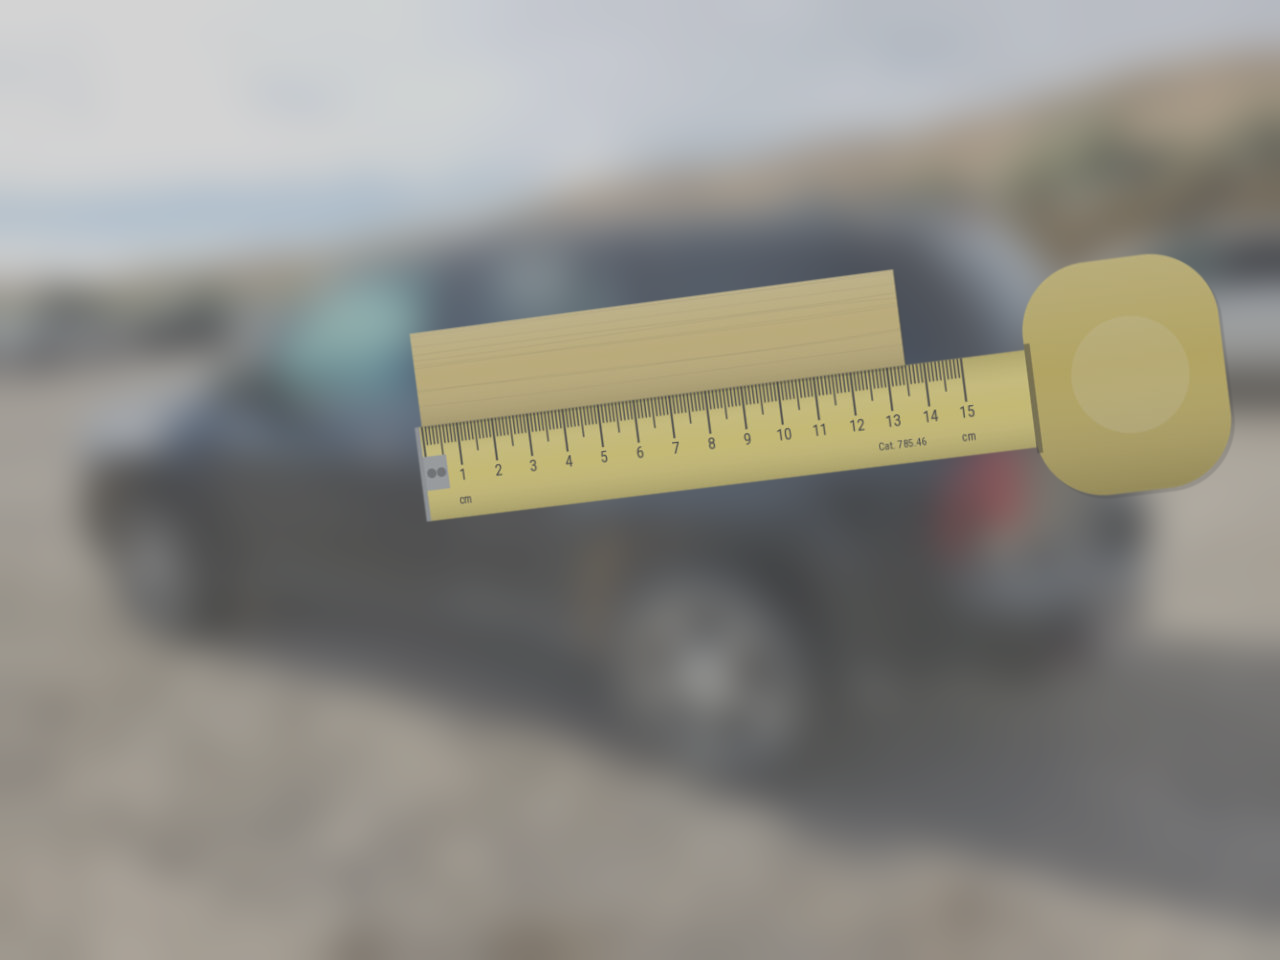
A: 13.5 cm
